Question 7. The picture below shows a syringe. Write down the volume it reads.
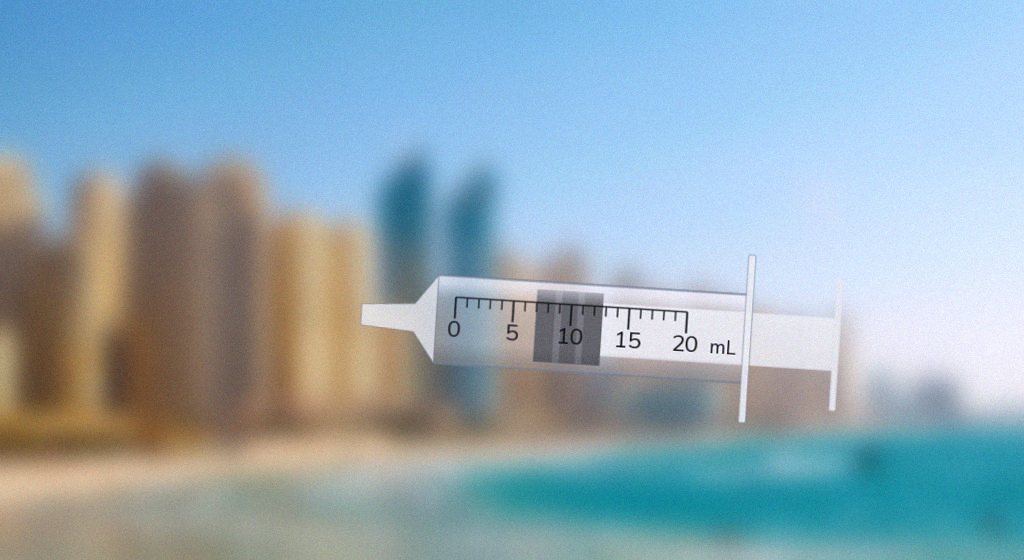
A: 7 mL
